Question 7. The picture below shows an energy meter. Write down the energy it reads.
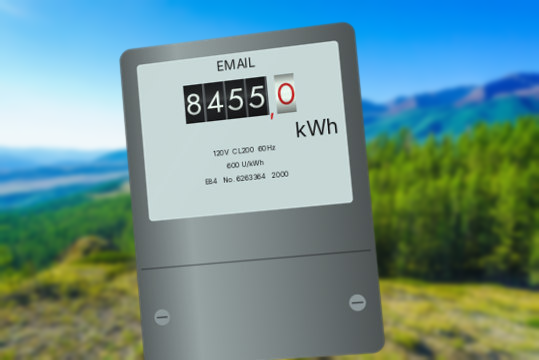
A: 8455.0 kWh
